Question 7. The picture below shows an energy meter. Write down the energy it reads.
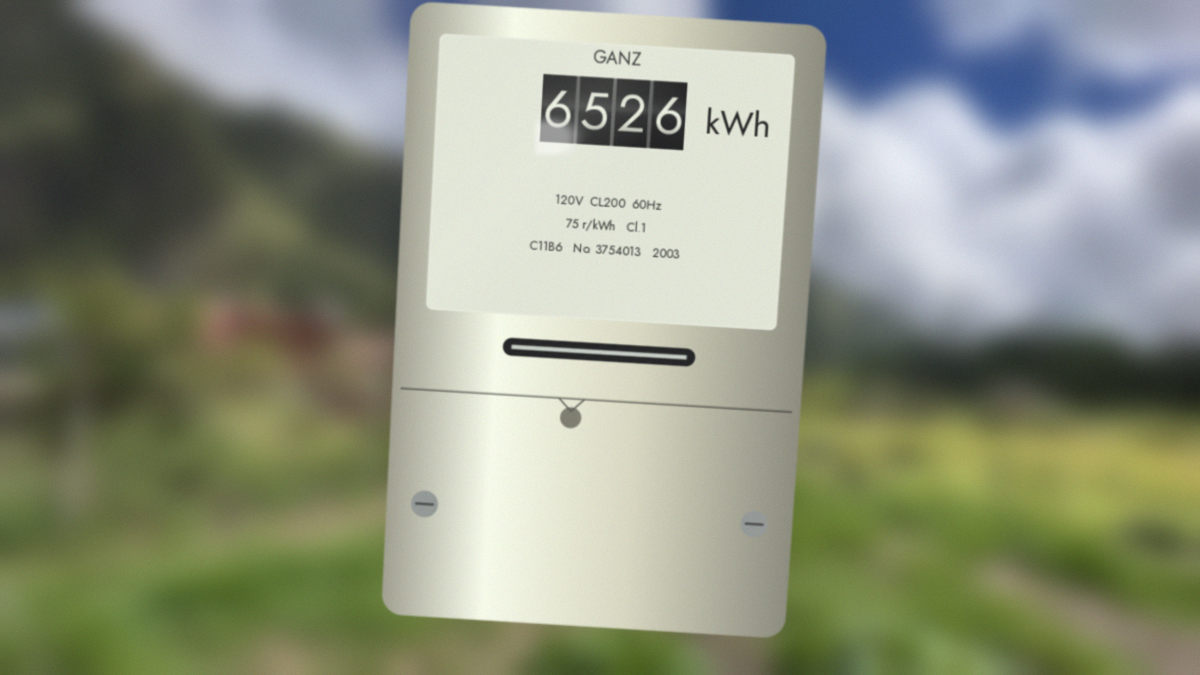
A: 6526 kWh
